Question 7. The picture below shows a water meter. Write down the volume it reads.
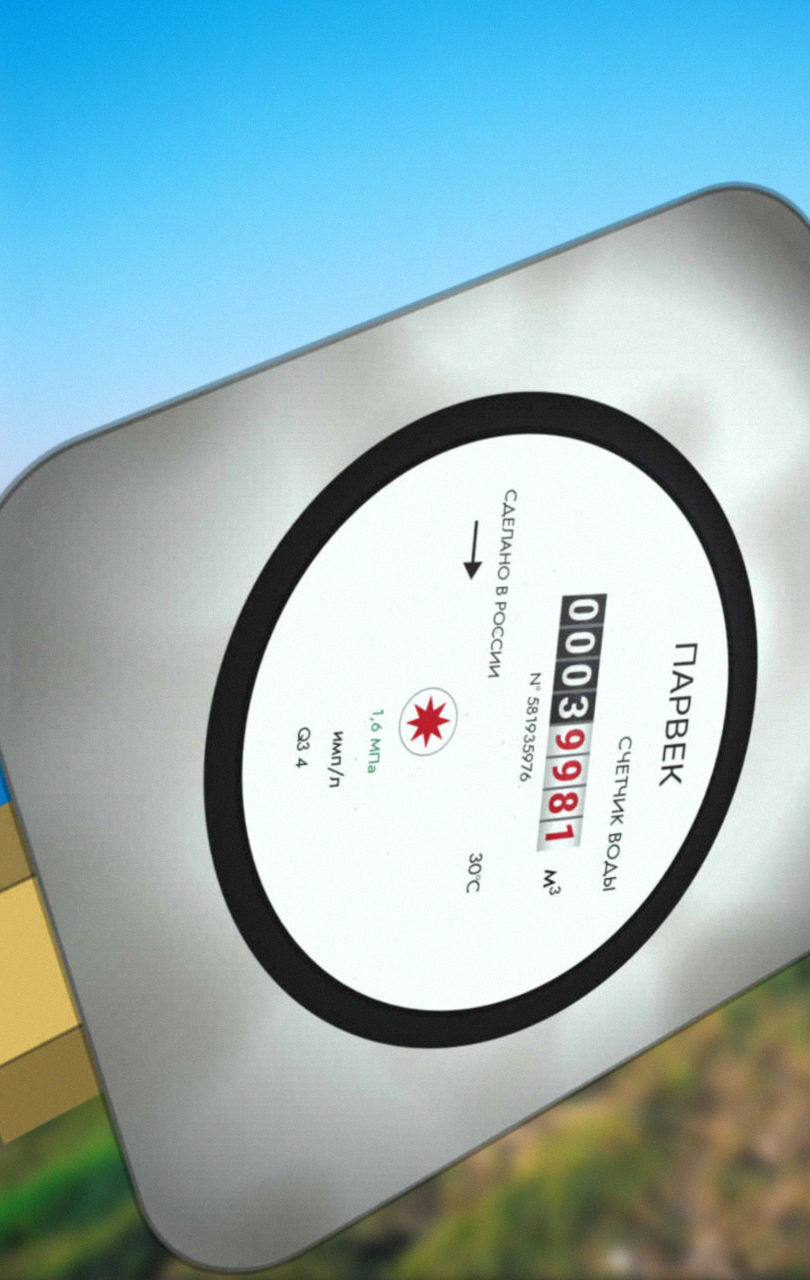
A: 3.9981 m³
